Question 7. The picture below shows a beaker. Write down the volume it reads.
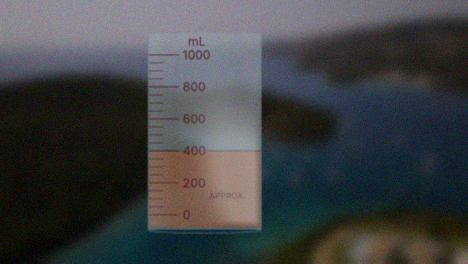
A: 400 mL
